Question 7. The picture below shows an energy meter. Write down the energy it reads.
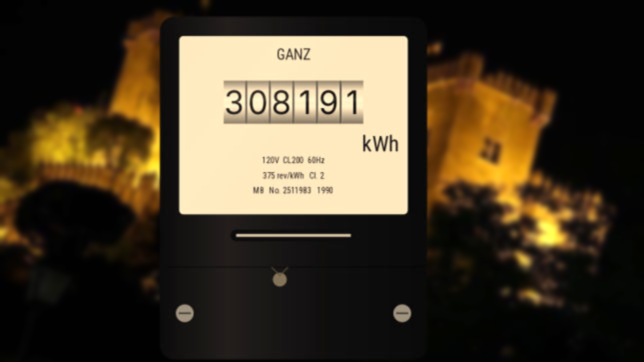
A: 308191 kWh
